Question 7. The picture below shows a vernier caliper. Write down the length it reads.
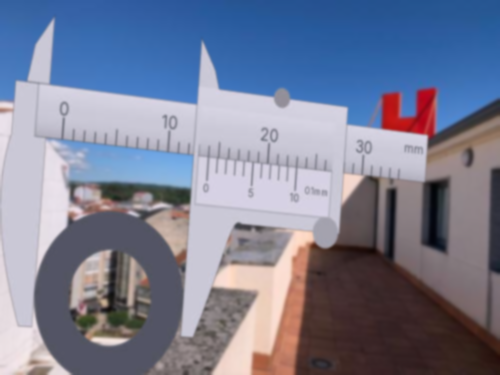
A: 14.0 mm
